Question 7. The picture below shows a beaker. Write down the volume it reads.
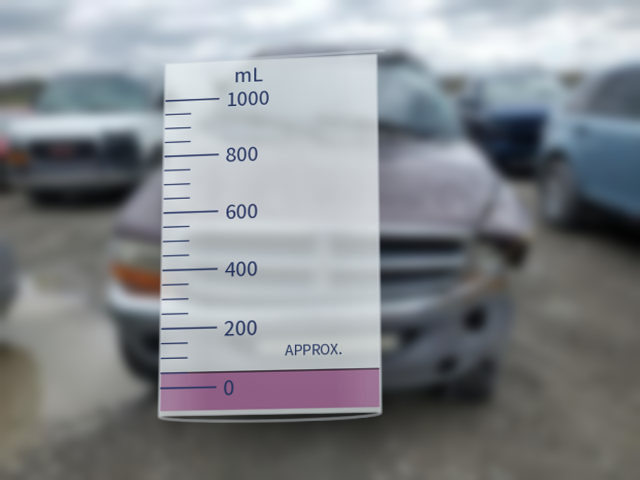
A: 50 mL
